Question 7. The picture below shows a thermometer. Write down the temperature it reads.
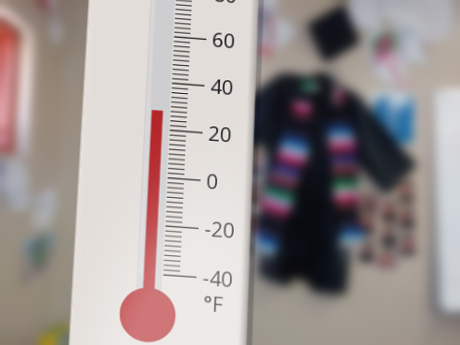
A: 28 °F
